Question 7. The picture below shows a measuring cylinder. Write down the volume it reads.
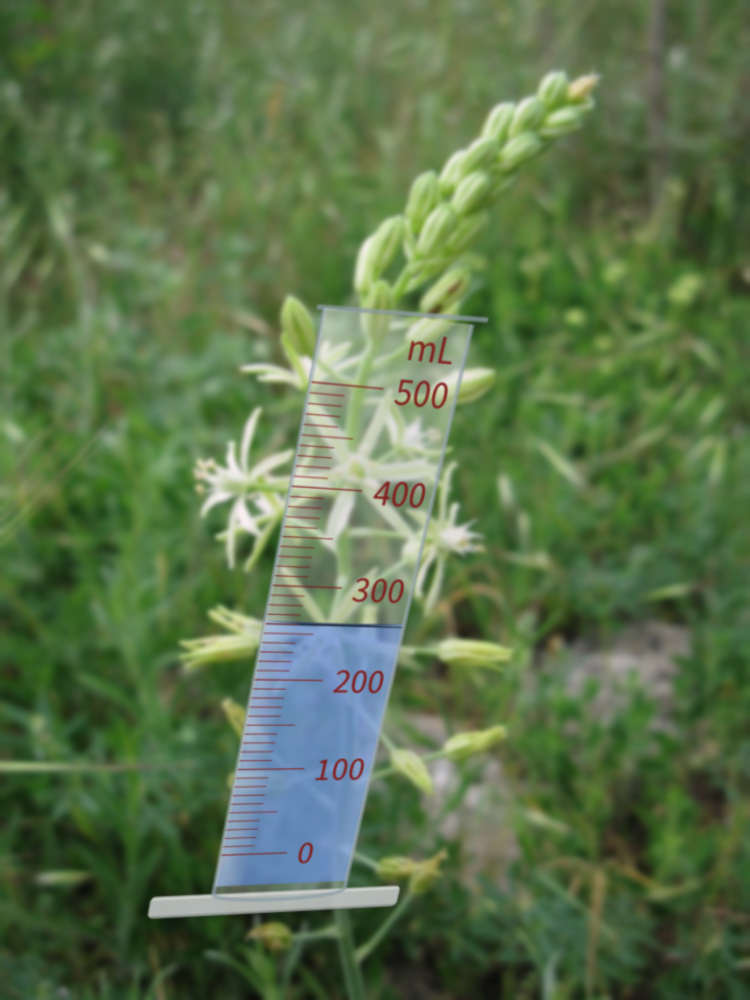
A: 260 mL
